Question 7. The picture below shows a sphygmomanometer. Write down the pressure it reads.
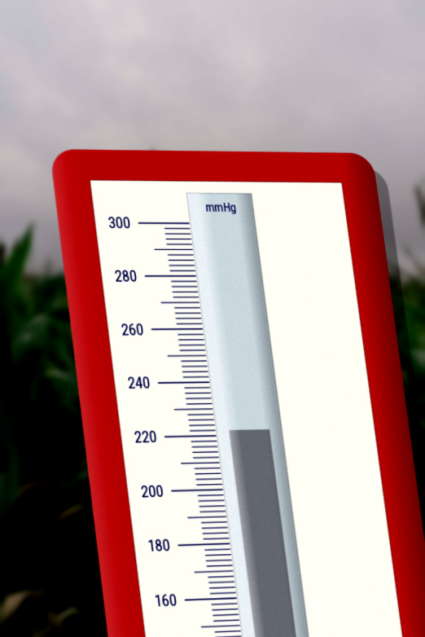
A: 222 mmHg
